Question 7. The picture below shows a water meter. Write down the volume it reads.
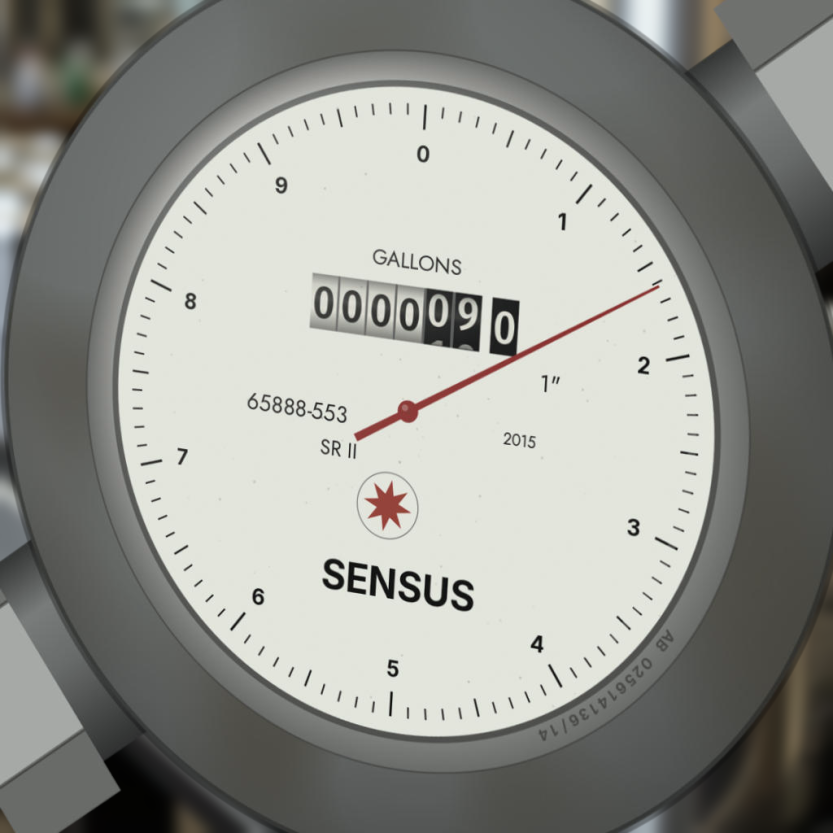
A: 91.6 gal
